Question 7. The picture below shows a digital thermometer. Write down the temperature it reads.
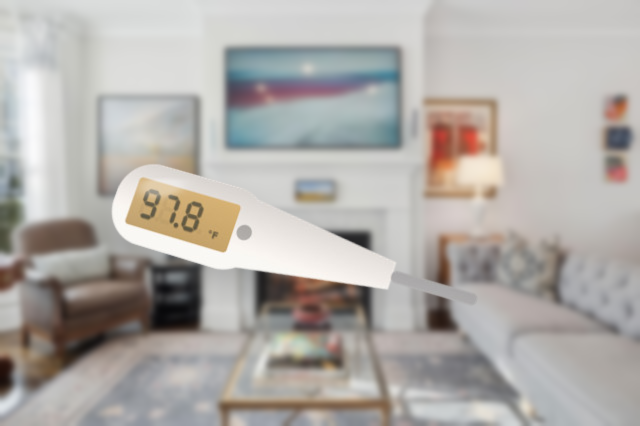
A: 97.8 °F
